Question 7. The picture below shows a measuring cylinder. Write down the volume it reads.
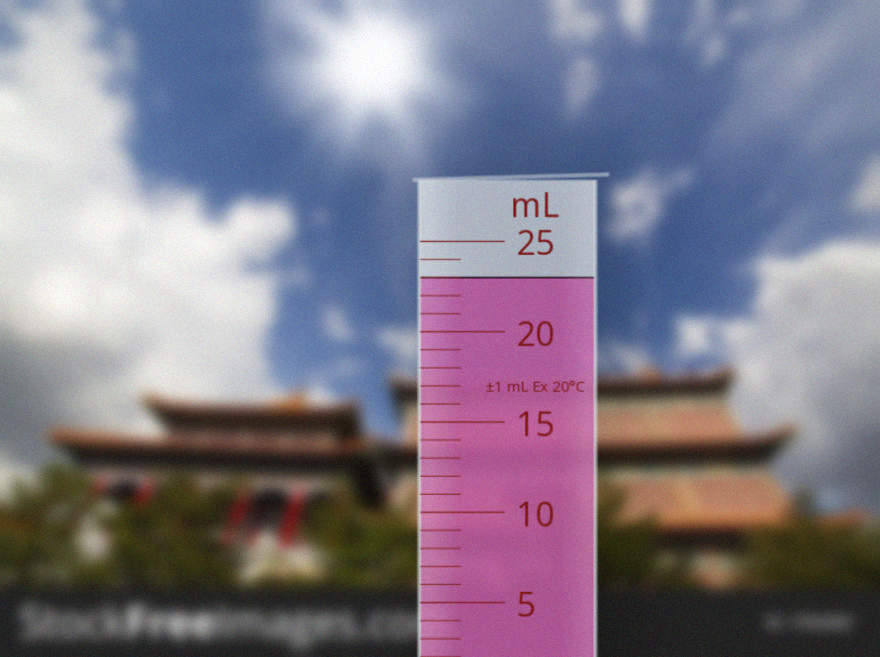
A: 23 mL
